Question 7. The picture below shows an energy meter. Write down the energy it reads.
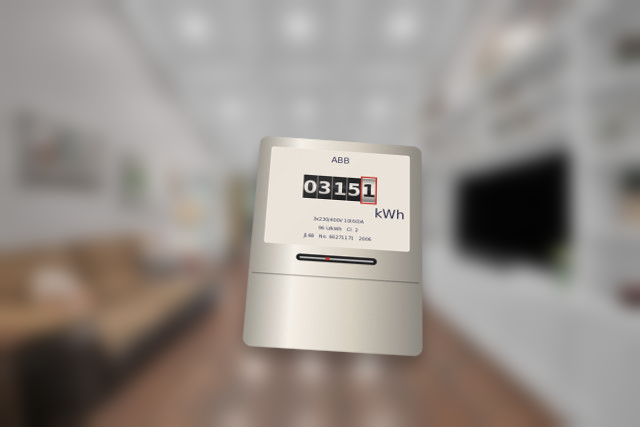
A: 315.1 kWh
